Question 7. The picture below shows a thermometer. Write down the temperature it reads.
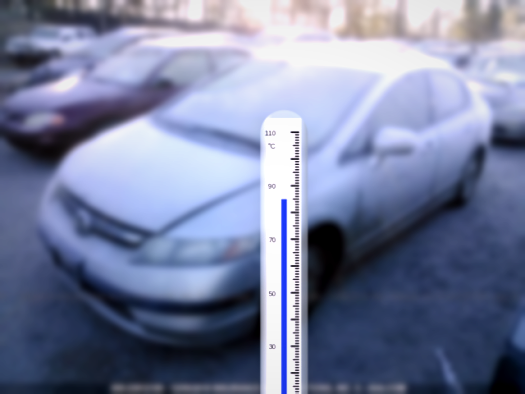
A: 85 °C
